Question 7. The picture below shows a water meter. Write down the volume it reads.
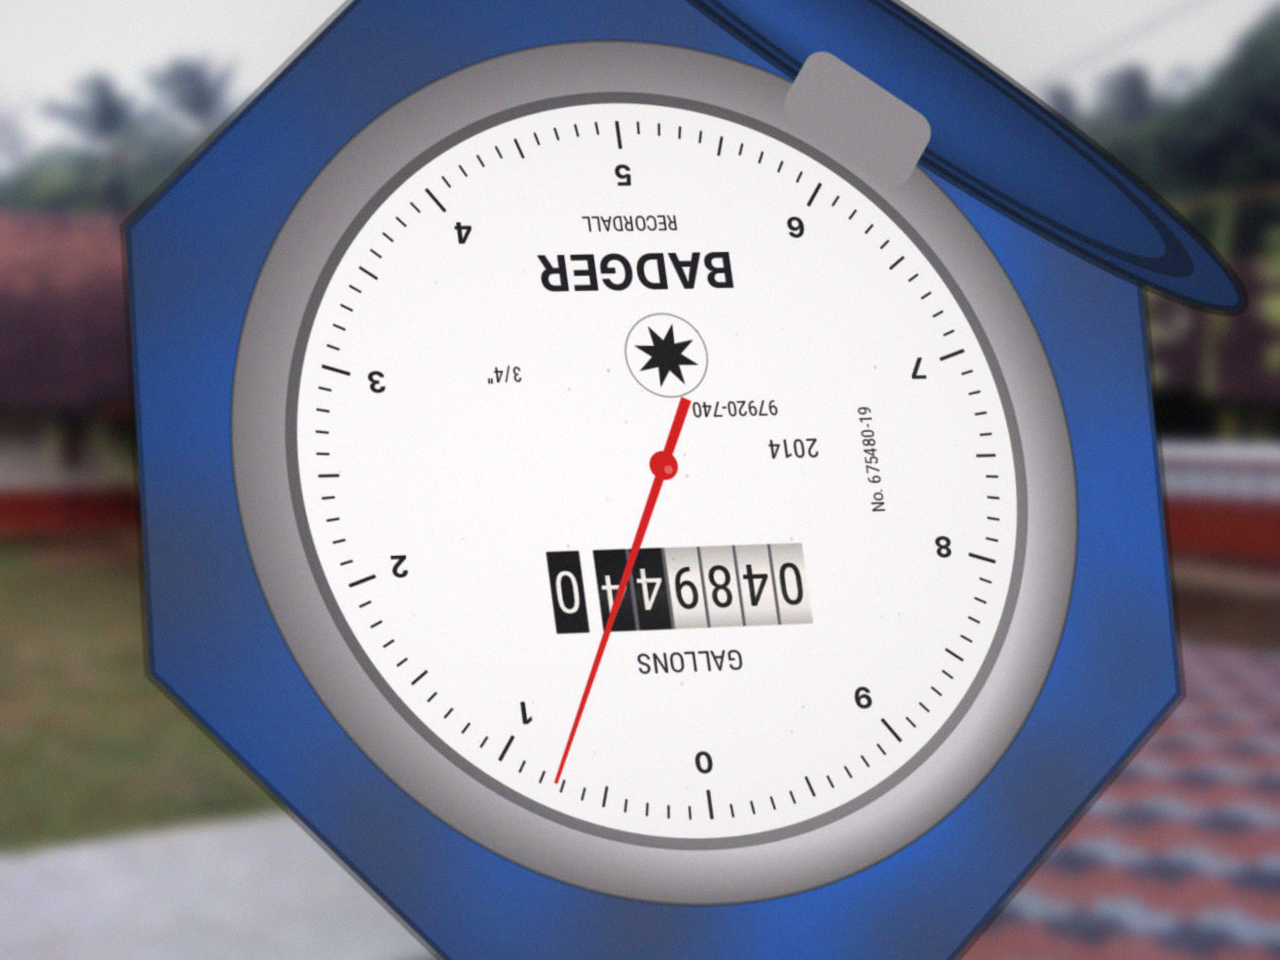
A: 489440.7 gal
